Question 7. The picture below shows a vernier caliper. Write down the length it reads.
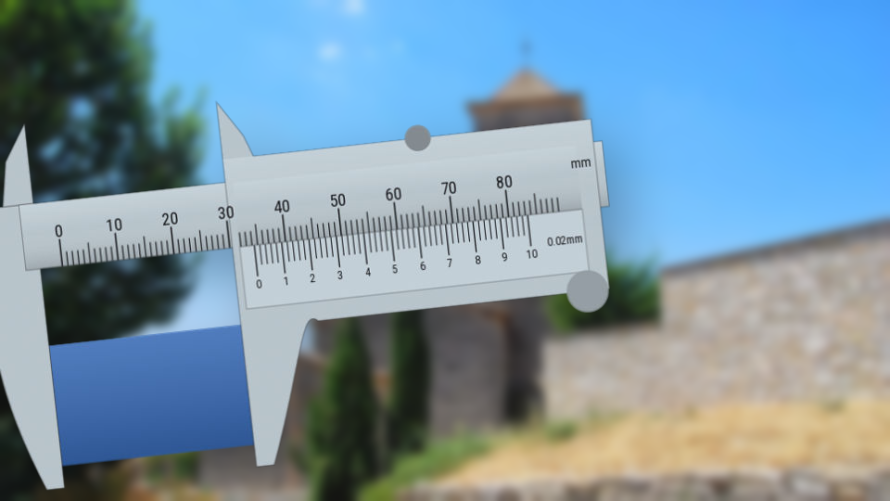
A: 34.4 mm
